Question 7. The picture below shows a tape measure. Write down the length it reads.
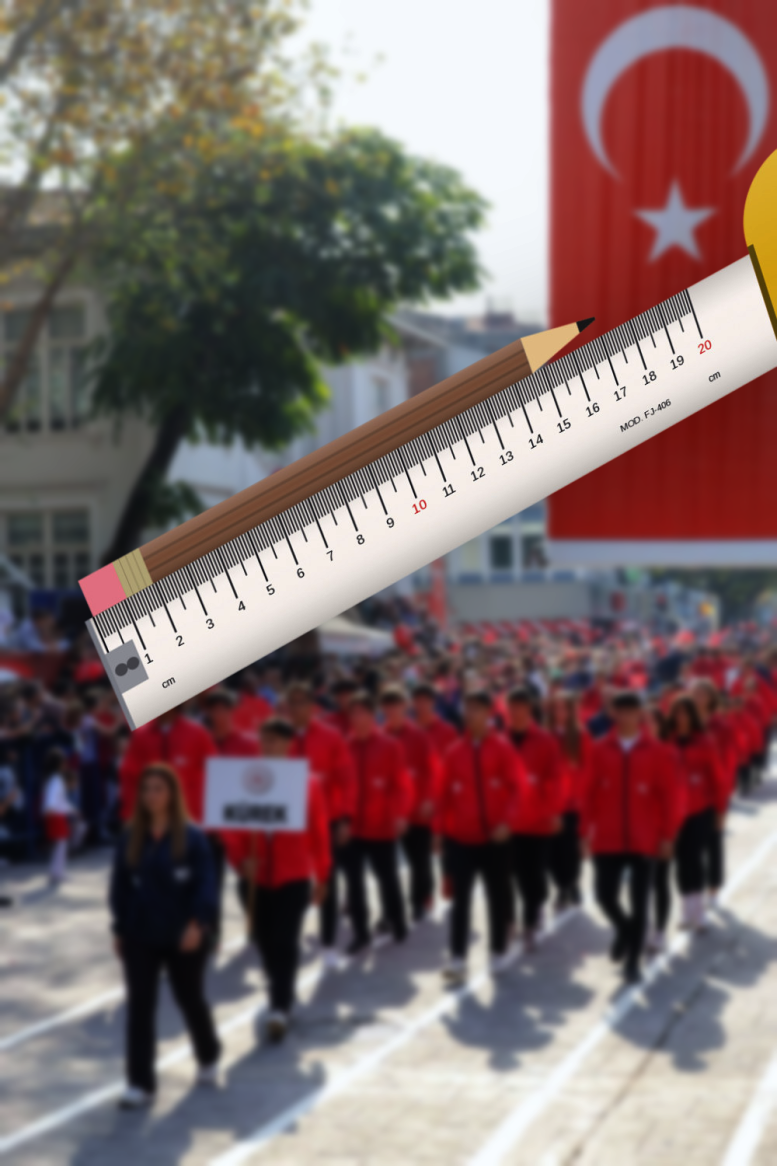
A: 17 cm
